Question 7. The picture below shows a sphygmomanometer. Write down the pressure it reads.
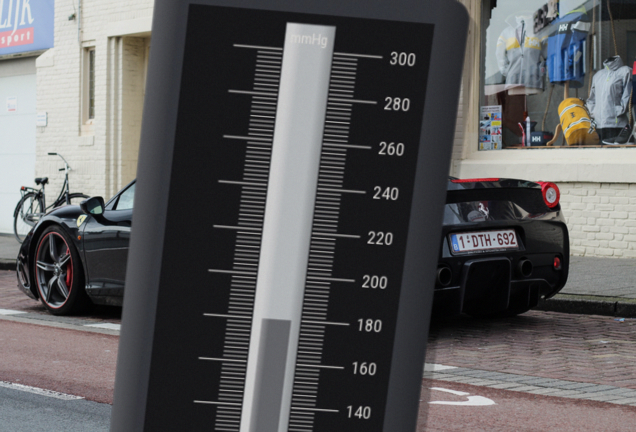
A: 180 mmHg
